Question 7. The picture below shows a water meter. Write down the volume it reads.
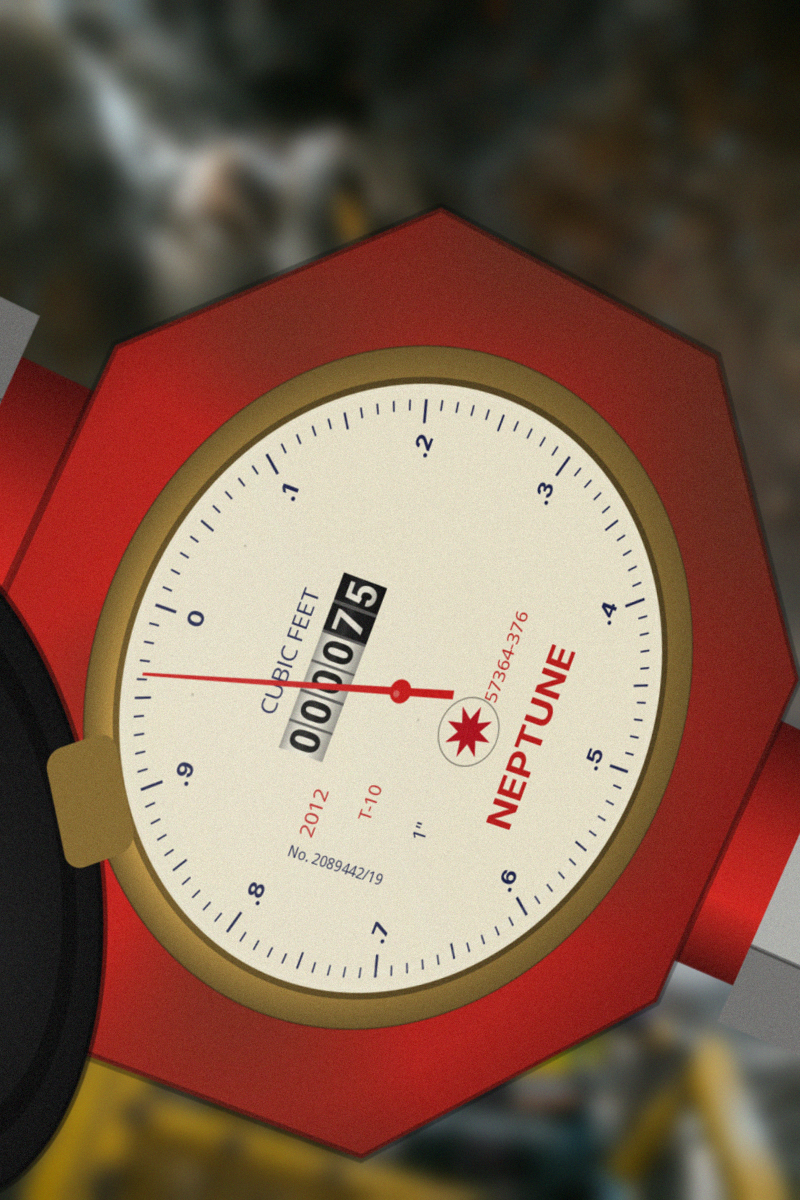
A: 74.96 ft³
